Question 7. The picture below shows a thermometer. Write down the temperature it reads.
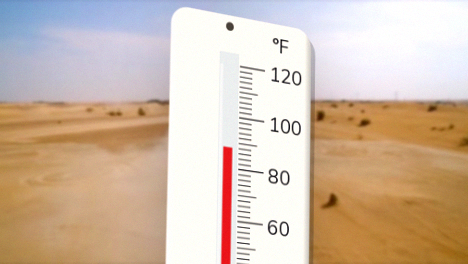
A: 88 °F
